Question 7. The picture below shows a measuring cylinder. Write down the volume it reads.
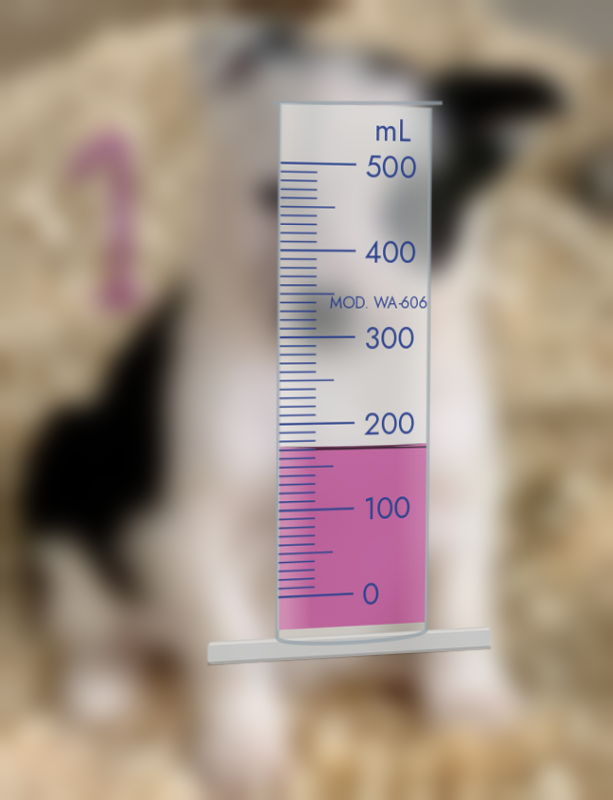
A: 170 mL
